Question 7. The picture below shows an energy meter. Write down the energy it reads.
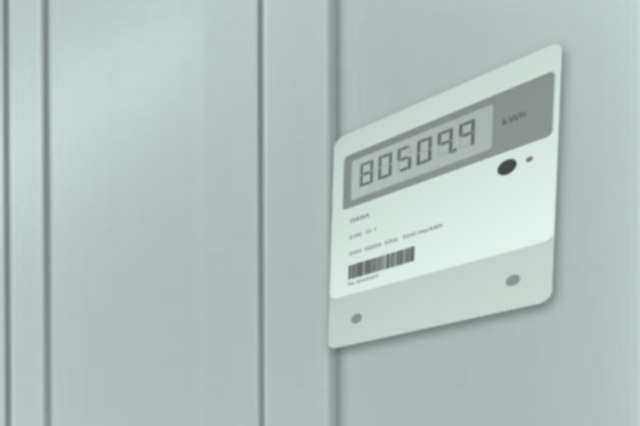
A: 80509.9 kWh
